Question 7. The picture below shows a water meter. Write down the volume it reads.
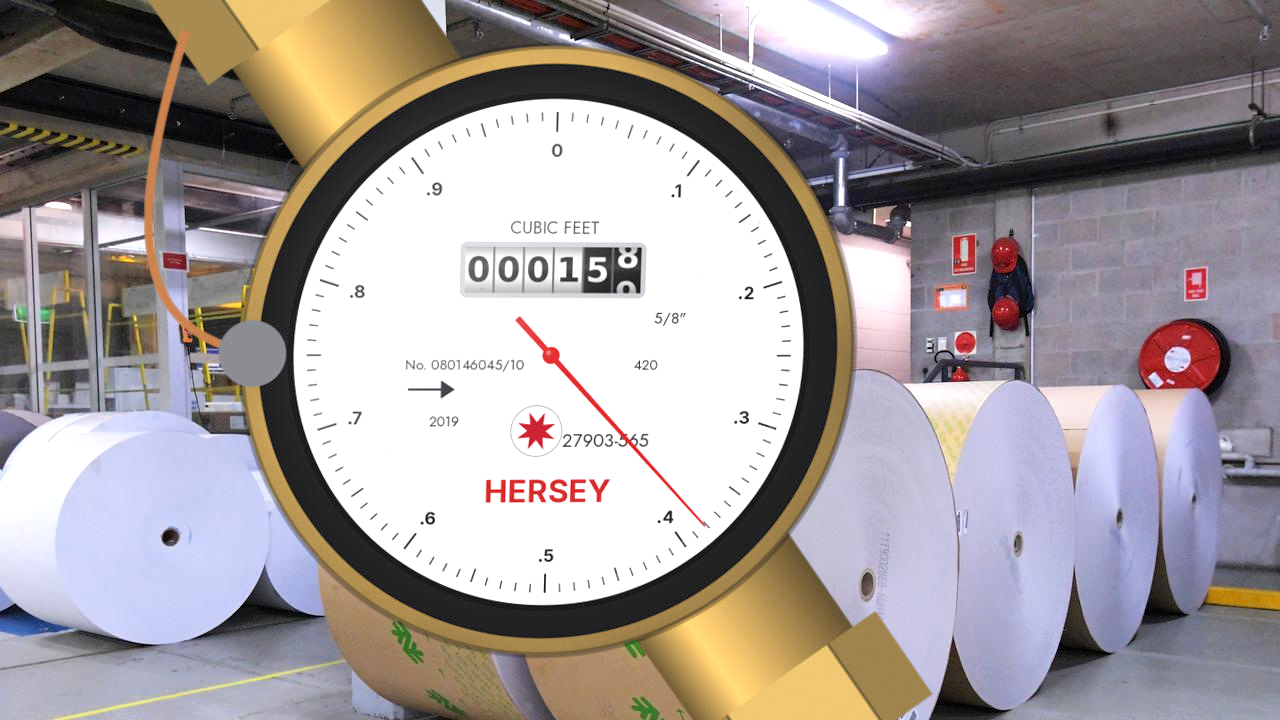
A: 158.38 ft³
